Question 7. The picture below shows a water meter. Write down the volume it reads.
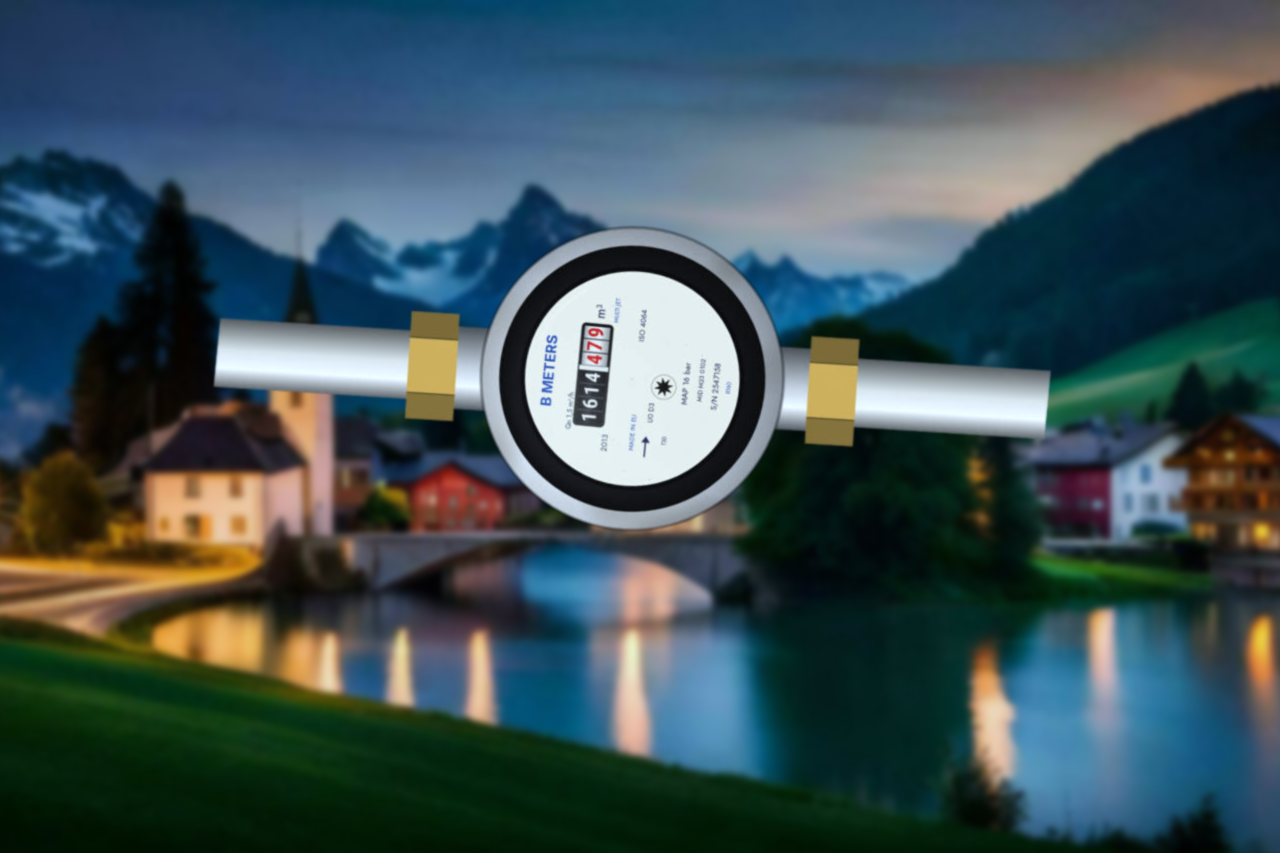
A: 1614.479 m³
